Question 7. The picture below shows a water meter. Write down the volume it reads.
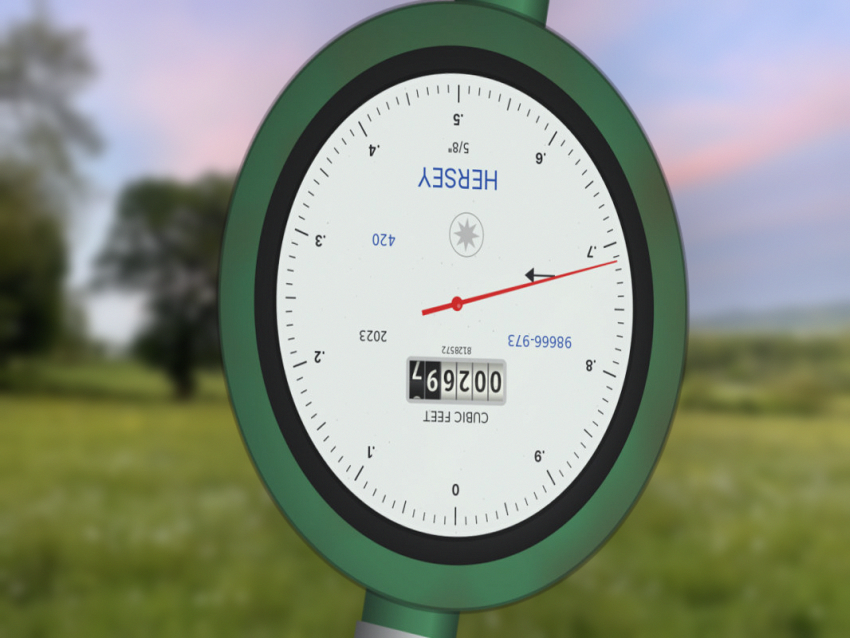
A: 2696.71 ft³
